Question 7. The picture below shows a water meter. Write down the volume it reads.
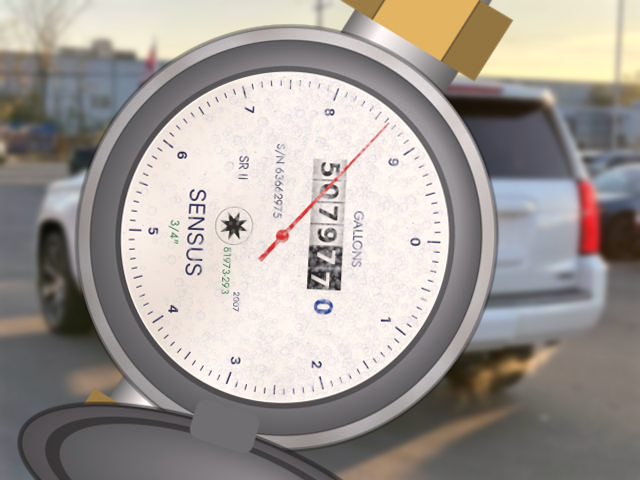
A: 5079768.6 gal
